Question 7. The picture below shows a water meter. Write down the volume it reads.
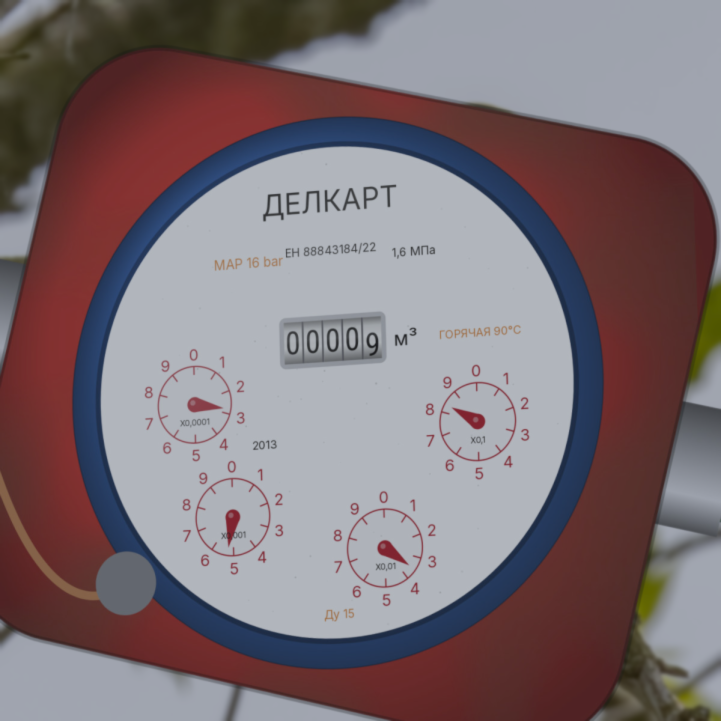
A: 8.8352 m³
